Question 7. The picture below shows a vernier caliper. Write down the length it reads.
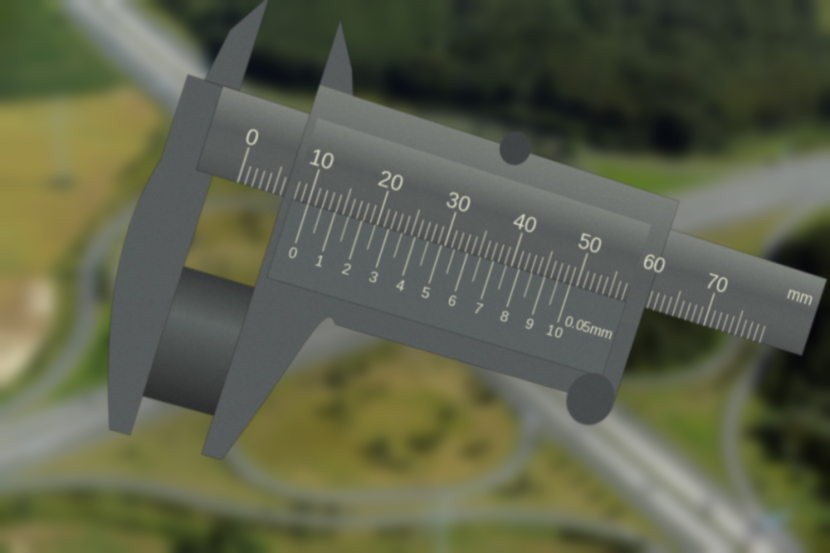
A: 10.0 mm
